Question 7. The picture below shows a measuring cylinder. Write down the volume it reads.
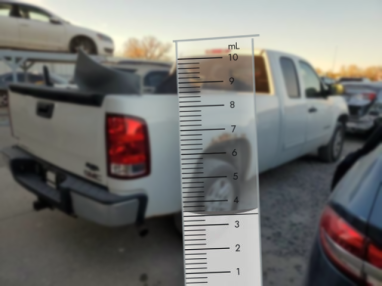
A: 3.4 mL
